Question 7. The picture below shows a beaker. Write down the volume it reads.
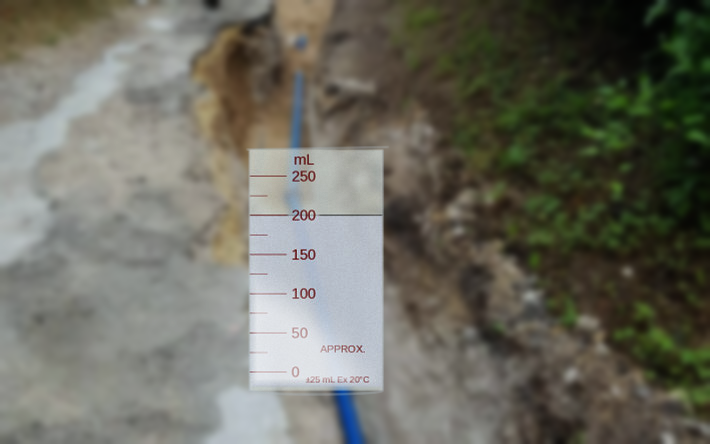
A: 200 mL
